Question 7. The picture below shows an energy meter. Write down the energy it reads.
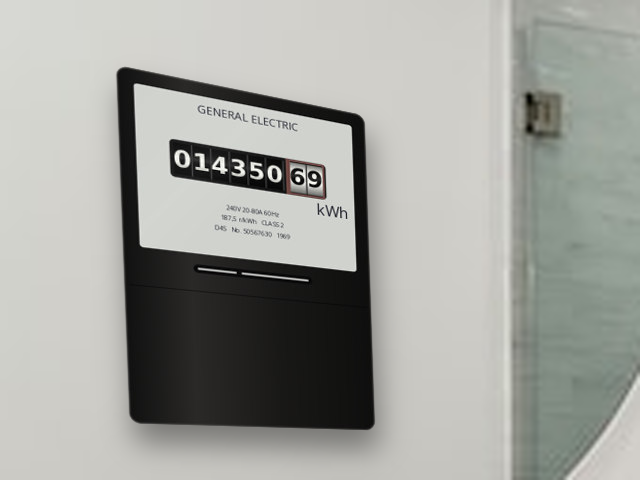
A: 14350.69 kWh
